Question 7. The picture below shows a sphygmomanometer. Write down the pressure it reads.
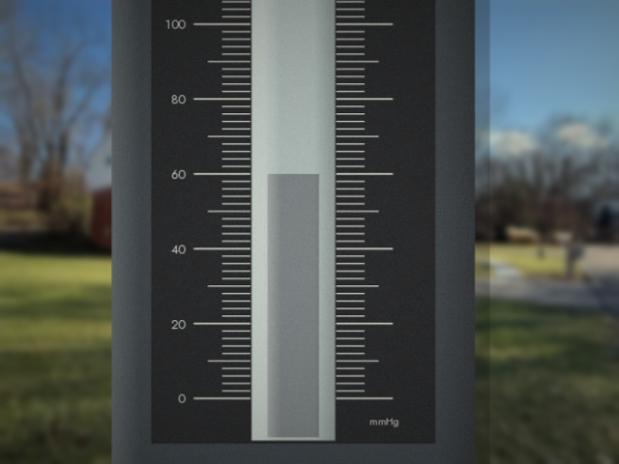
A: 60 mmHg
